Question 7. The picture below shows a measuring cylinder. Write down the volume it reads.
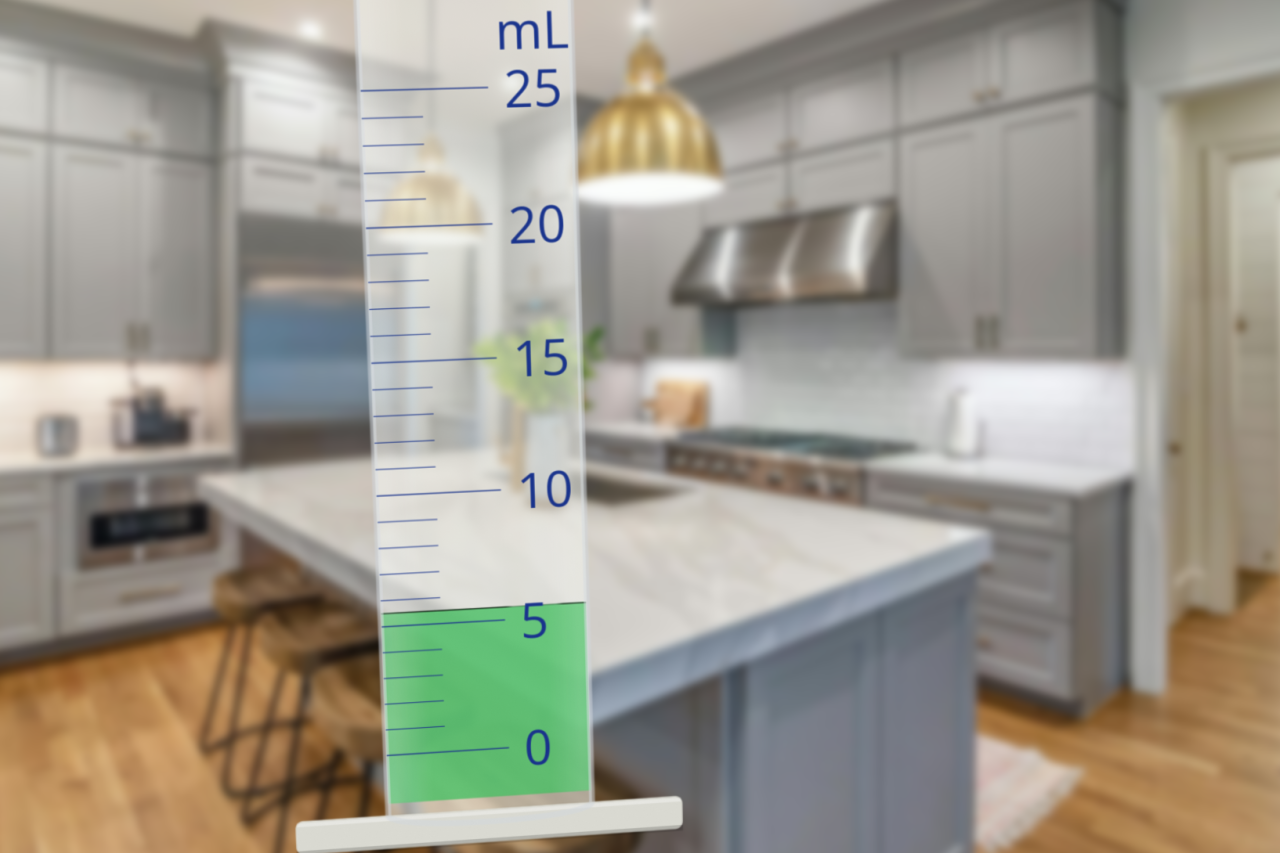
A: 5.5 mL
